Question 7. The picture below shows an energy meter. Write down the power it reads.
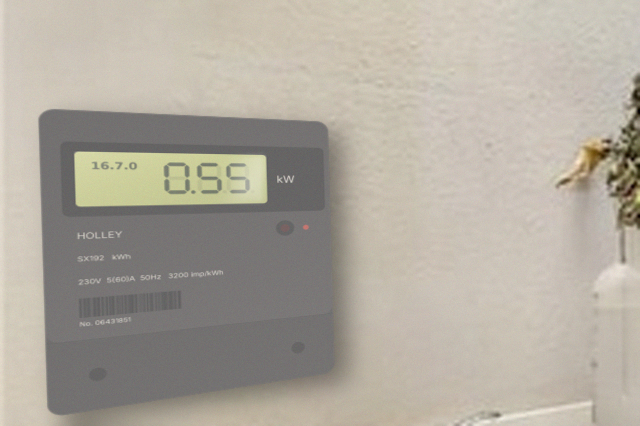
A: 0.55 kW
